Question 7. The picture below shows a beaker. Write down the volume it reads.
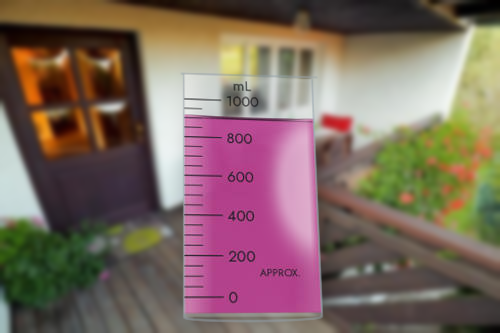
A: 900 mL
